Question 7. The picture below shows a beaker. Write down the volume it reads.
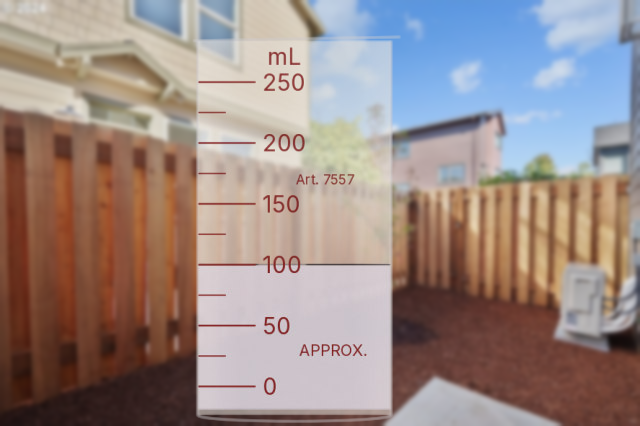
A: 100 mL
